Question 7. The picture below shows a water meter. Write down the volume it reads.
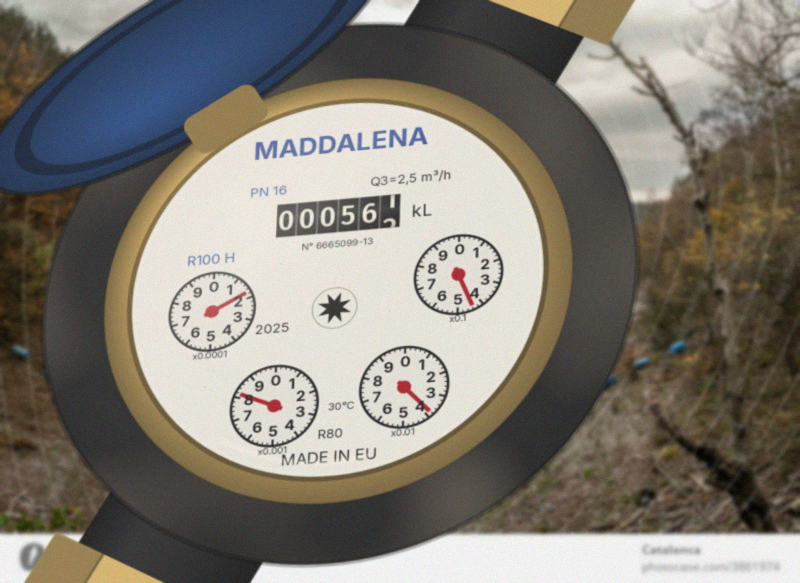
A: 561.4381 kL
